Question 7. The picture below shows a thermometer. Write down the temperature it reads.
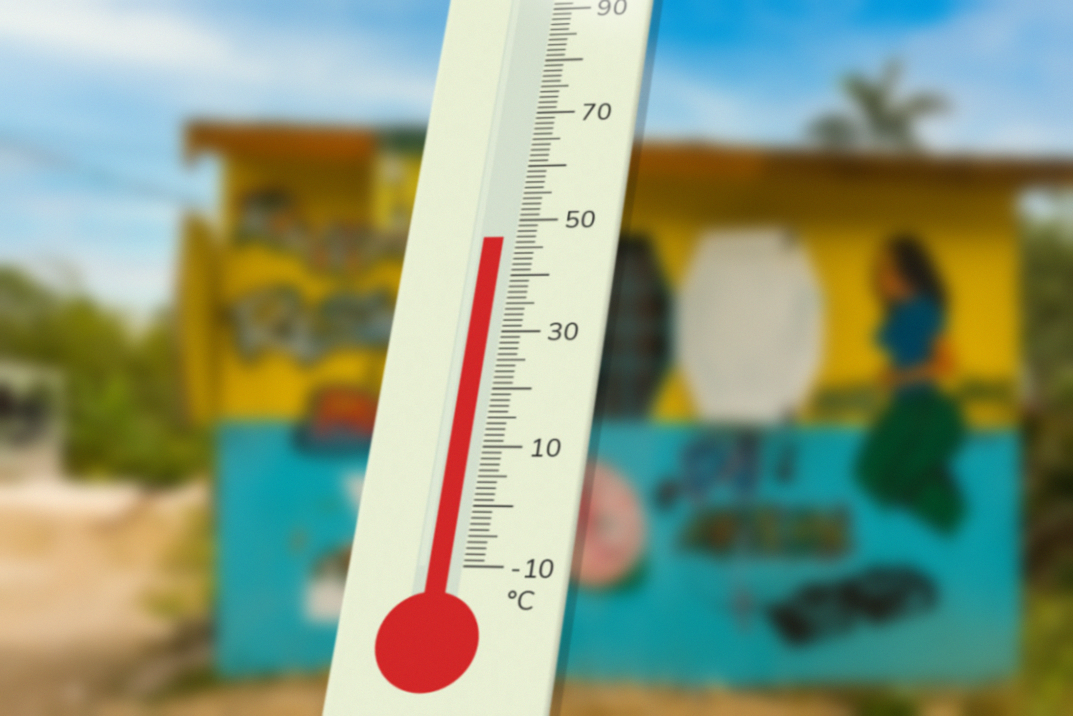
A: 47 °C
